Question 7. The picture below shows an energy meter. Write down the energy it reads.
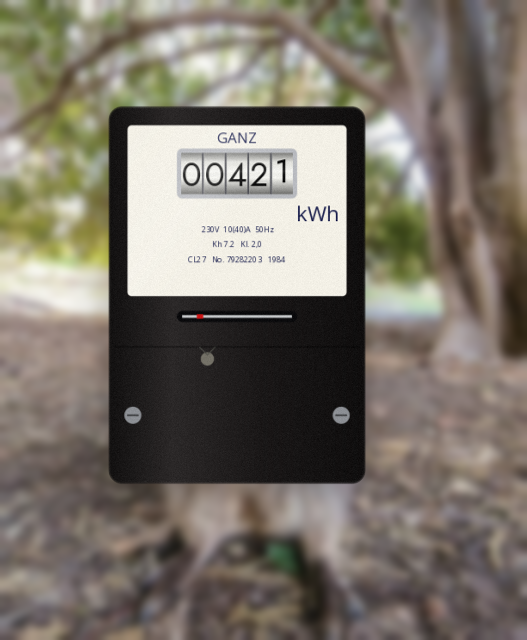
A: 421 kWh
